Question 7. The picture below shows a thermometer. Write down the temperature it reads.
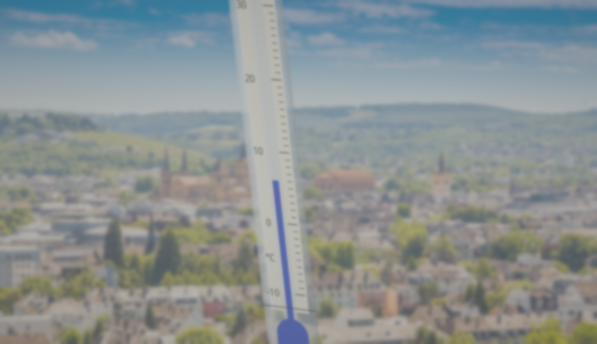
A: 6 °C
